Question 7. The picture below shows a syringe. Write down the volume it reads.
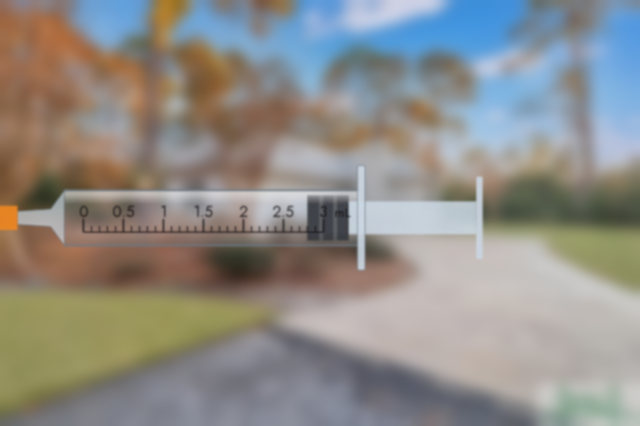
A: 2.8 mL
